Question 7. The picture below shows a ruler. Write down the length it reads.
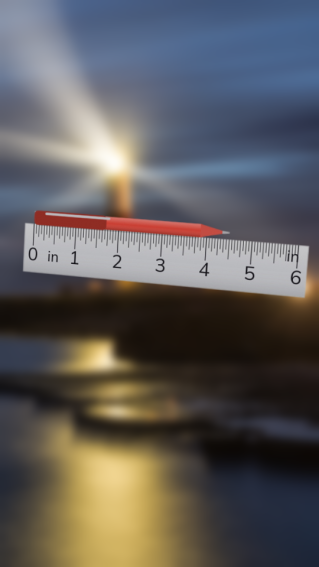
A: 4.5 in
